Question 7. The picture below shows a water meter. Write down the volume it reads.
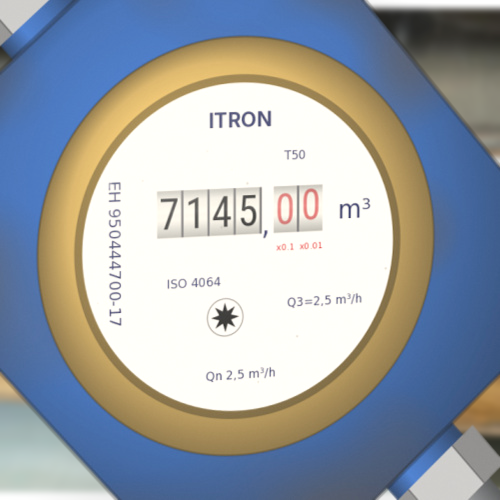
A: 7145.00 m³
